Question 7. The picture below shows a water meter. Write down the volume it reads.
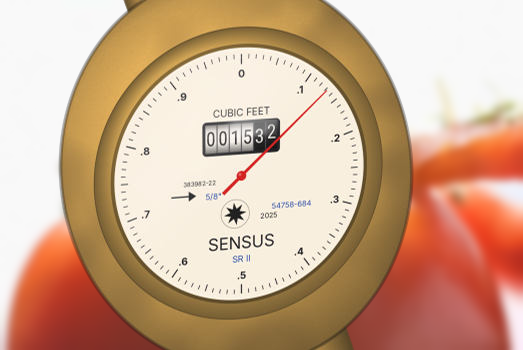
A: 1532.13 ft³
